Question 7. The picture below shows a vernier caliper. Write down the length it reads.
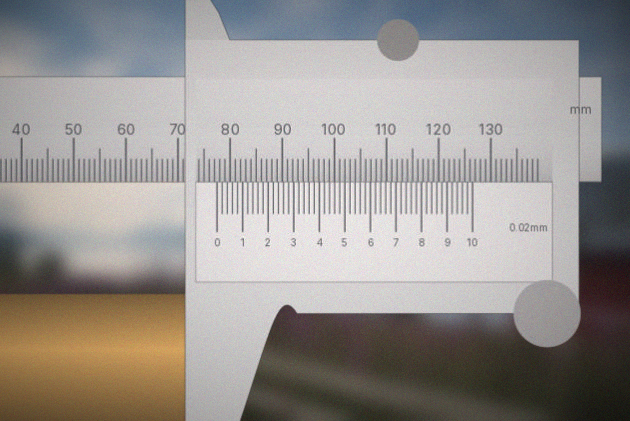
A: 77.5 mm
